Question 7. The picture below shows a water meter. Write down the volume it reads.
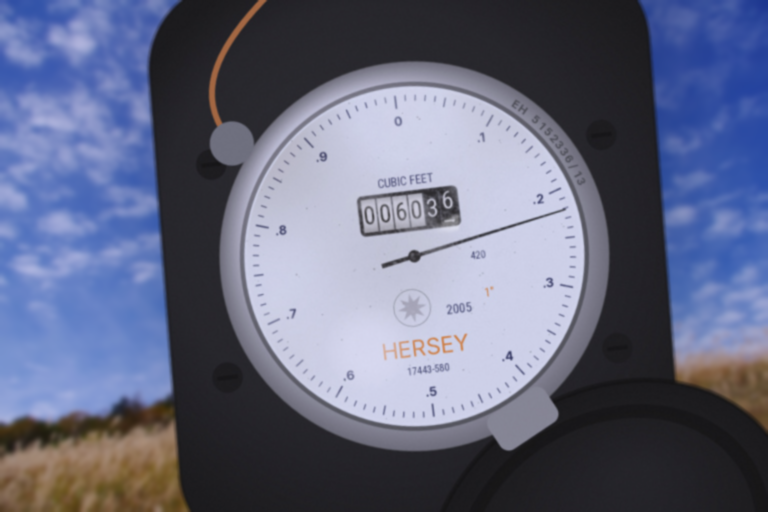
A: 6036.22 ft³
